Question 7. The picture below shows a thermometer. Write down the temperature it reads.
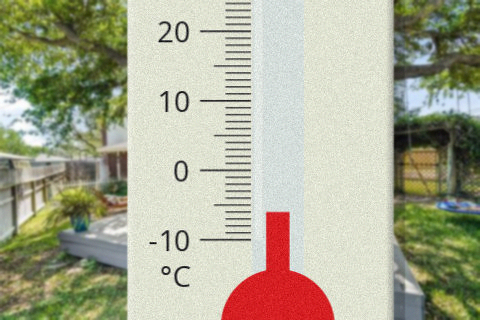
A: -6 °C
